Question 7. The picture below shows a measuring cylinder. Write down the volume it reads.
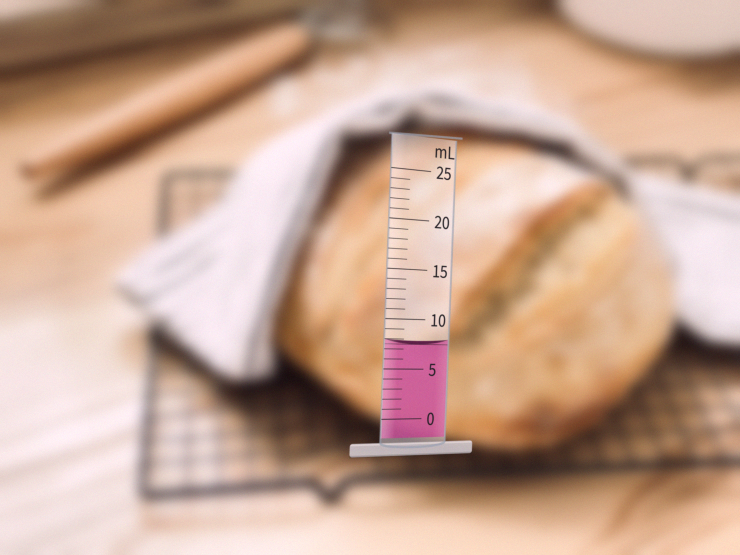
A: 7.5 mL
